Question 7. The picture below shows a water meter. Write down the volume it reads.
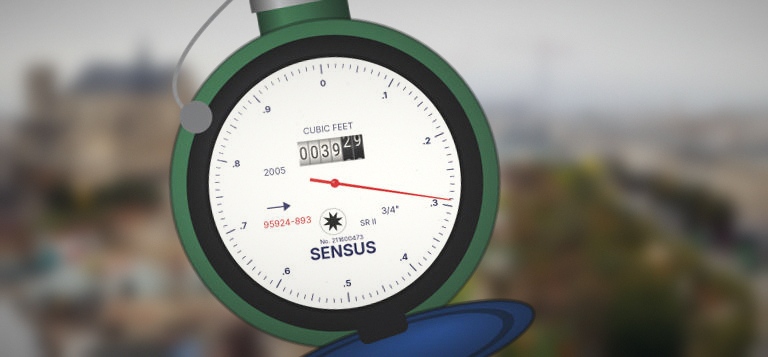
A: 3929.29 ft³
